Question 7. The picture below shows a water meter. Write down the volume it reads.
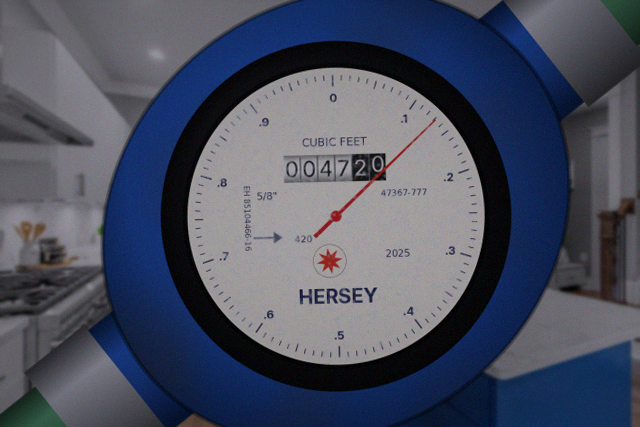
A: 4720.13 ft³
